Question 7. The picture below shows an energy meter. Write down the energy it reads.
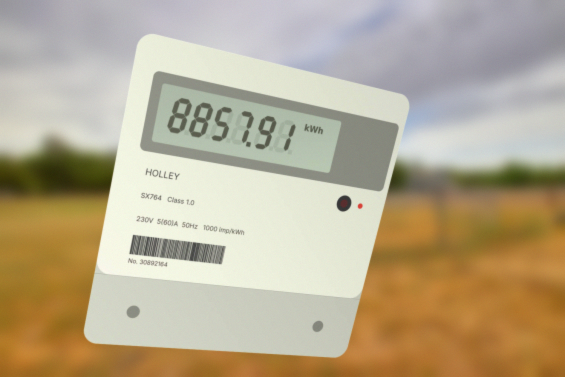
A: 8857.91 kWh
